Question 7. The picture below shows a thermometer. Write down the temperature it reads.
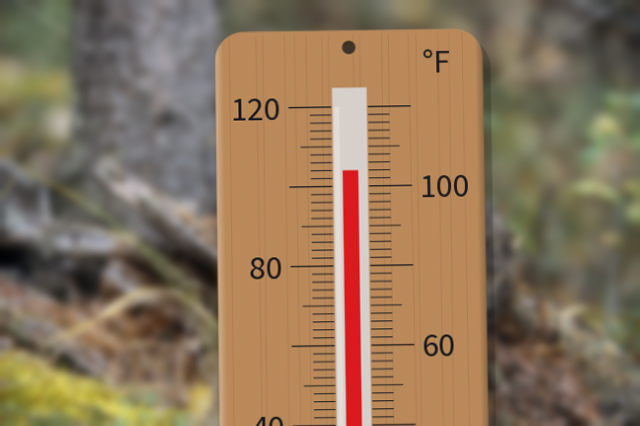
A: 104 °F
